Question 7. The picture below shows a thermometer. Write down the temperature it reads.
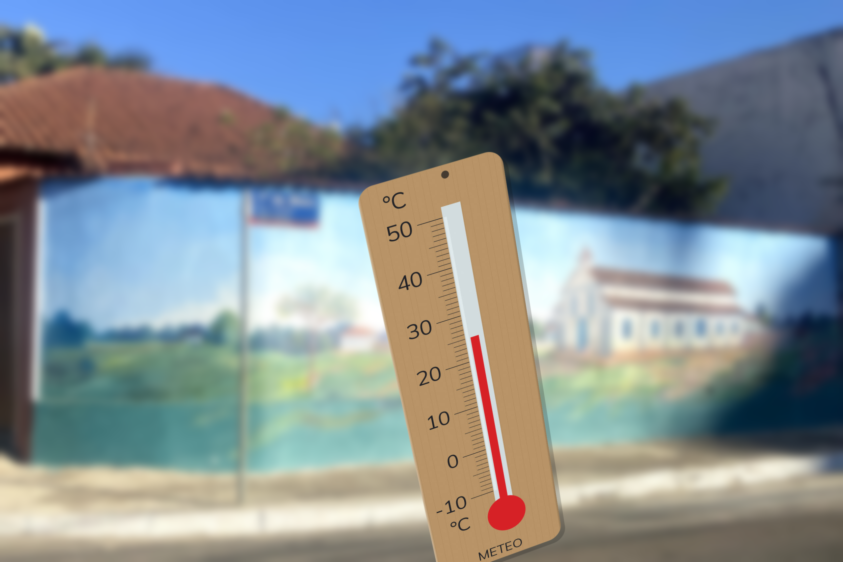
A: 25 °C
